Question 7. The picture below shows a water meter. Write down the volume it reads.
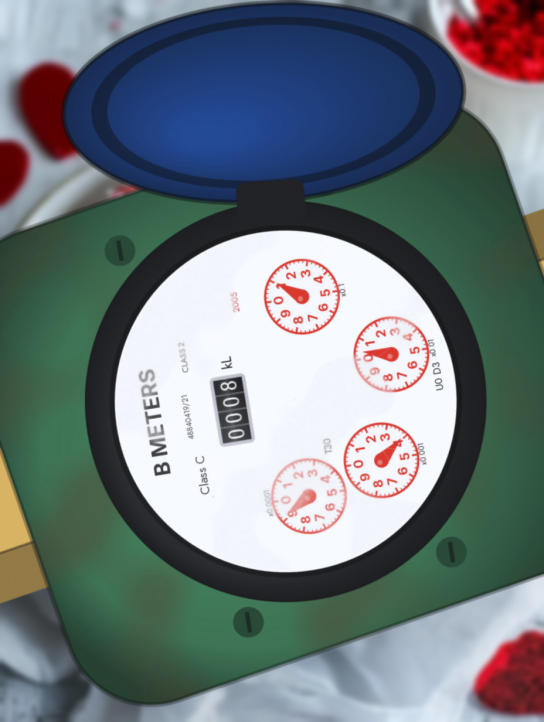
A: 8.1039 kL
